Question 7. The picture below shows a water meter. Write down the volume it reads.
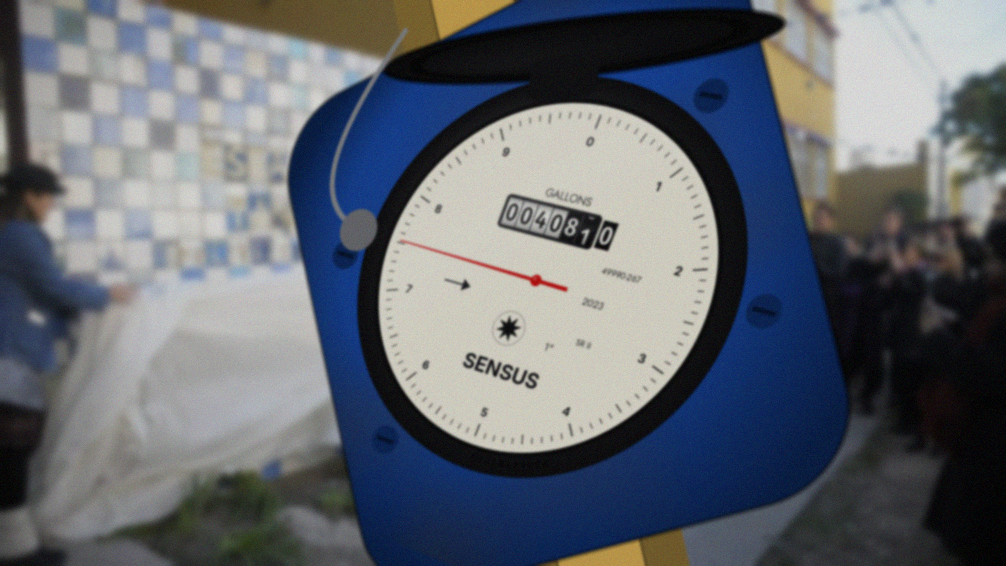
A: 40807.5 gal
